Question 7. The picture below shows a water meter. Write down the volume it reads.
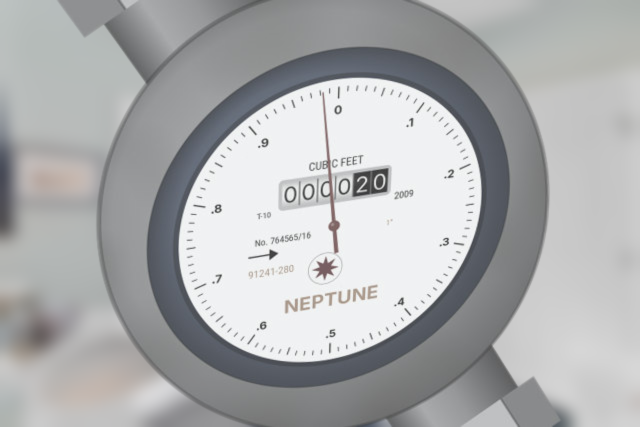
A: 19.98 ft³
